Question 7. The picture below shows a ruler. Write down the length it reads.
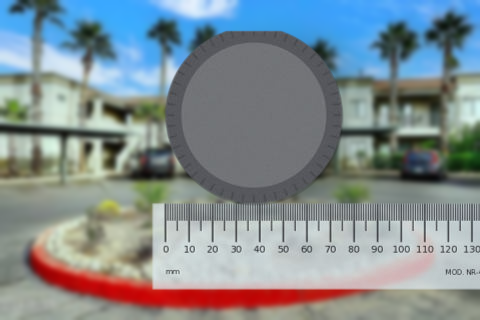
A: 75 mm
